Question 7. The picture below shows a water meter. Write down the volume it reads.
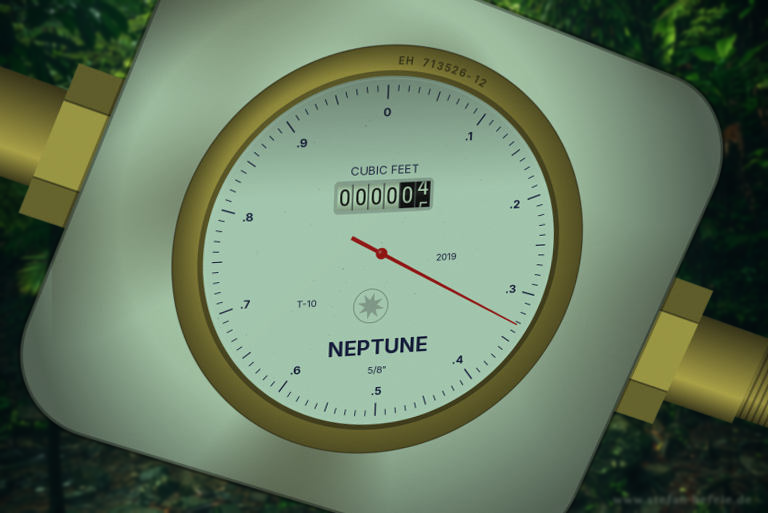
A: 4.33 ft³
